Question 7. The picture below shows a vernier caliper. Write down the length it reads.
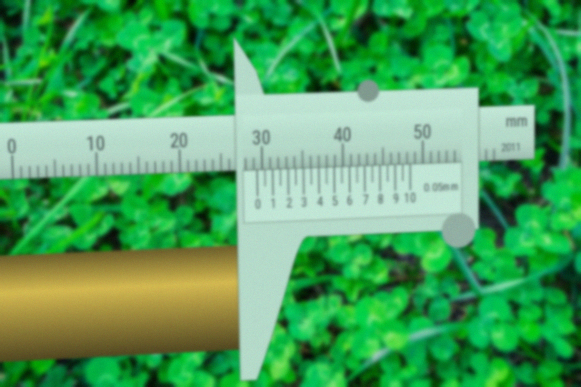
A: 29.4 mm
